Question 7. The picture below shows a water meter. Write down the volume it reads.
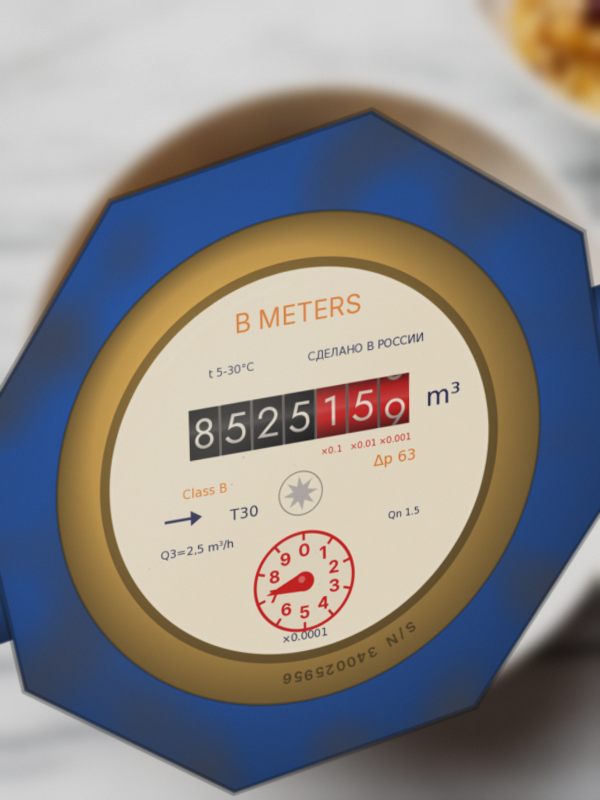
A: 8525.1587 m³
